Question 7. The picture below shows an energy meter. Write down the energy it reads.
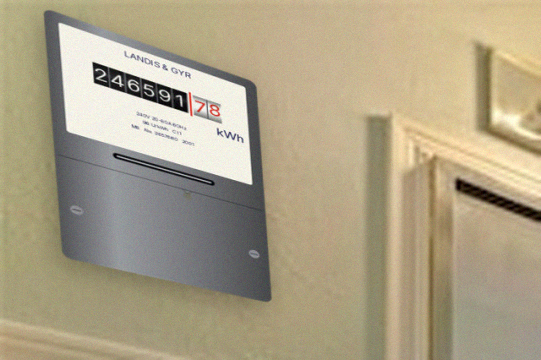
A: 246591.78 kWh
